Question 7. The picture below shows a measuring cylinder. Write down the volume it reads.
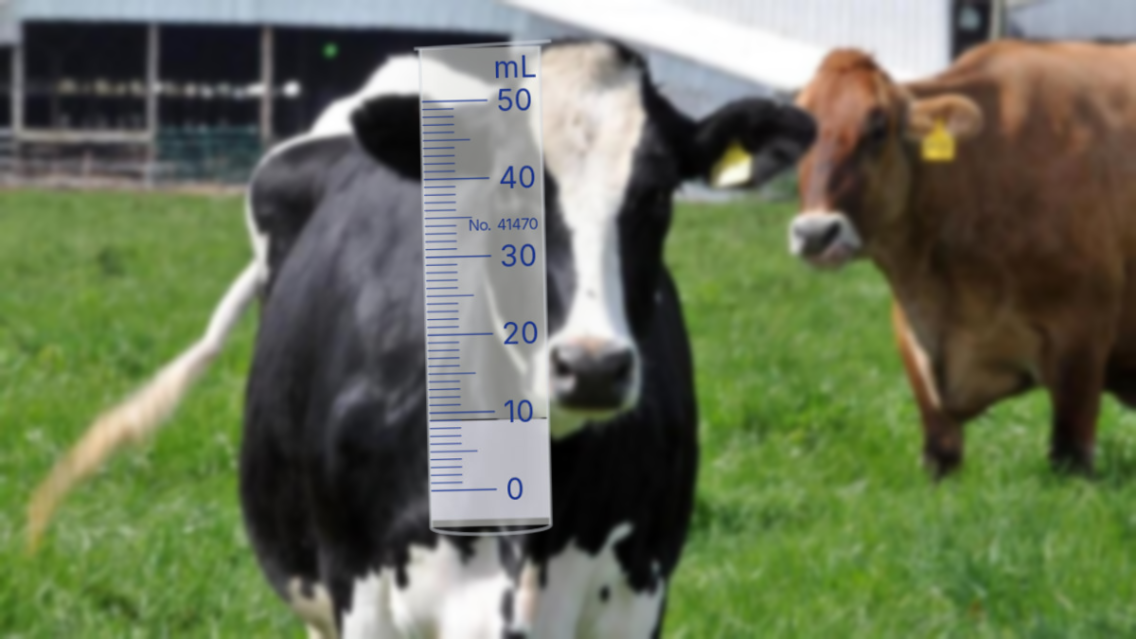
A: 9 mL
